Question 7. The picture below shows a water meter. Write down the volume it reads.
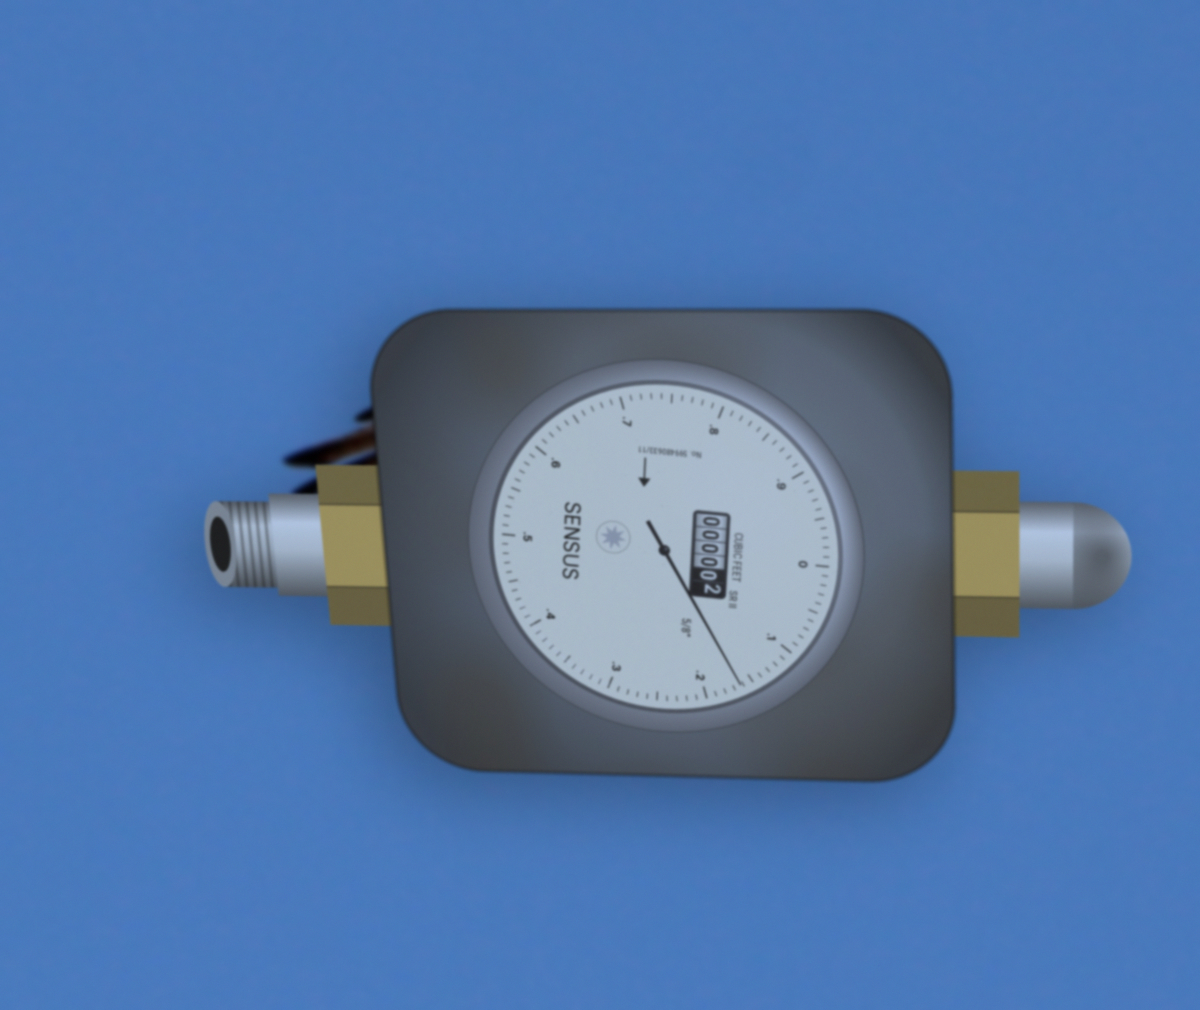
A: 2.16 ft³
